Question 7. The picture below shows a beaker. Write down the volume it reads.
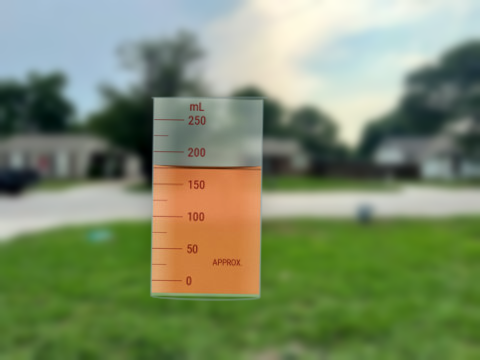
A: 175 mL
